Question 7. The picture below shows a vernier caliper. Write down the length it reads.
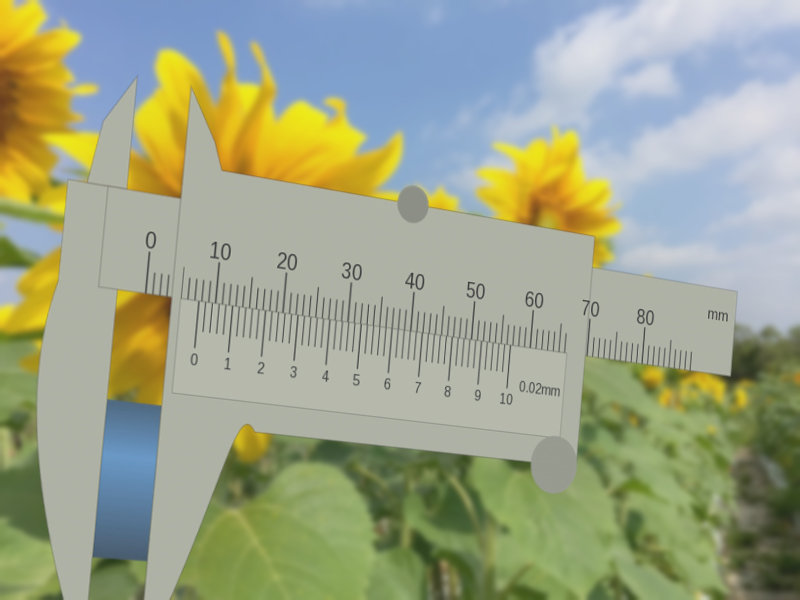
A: 7.6 mm
